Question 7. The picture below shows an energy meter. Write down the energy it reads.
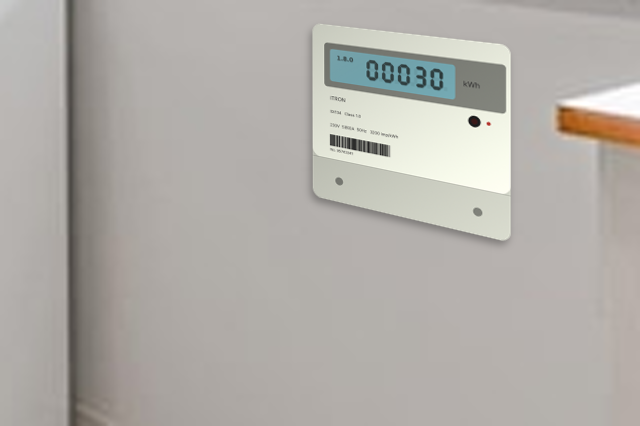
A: 30 kWh
